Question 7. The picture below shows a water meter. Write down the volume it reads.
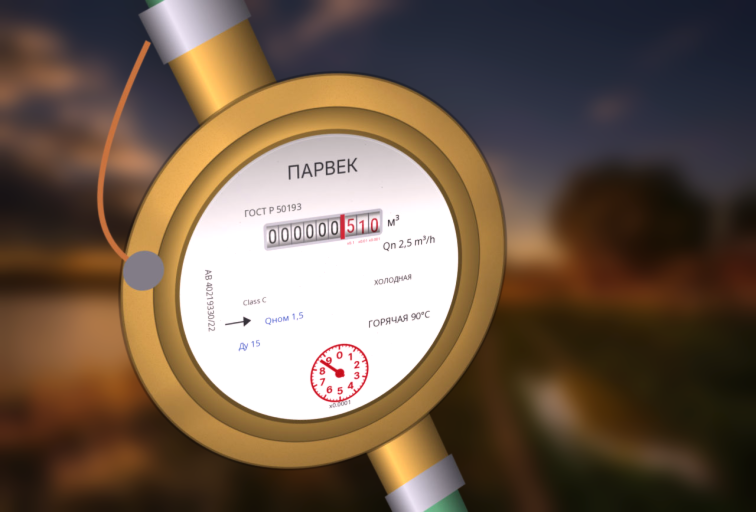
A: 0.5098 m³
